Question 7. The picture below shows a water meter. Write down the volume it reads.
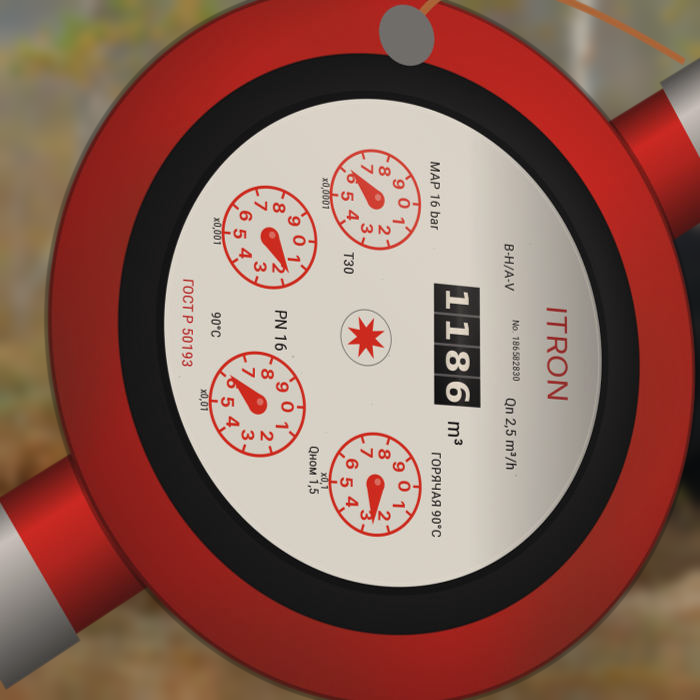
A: 1186.2616 m³
